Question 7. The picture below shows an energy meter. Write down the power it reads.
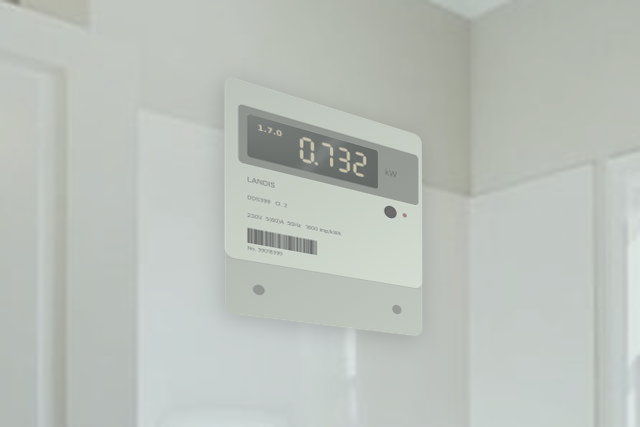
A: 0.732 kW
